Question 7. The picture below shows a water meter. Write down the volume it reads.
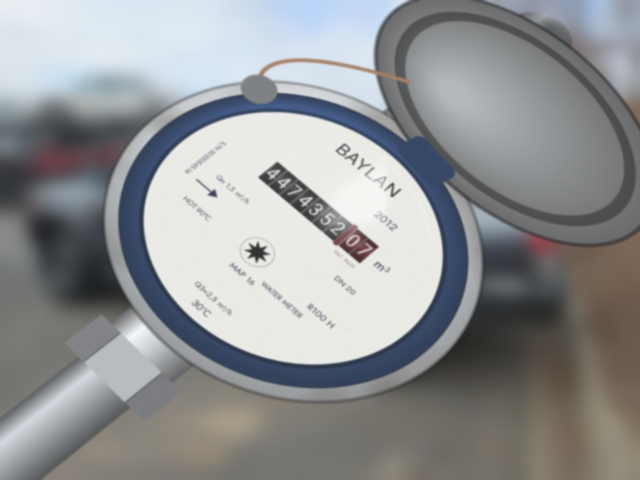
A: 4474352.07 m³
